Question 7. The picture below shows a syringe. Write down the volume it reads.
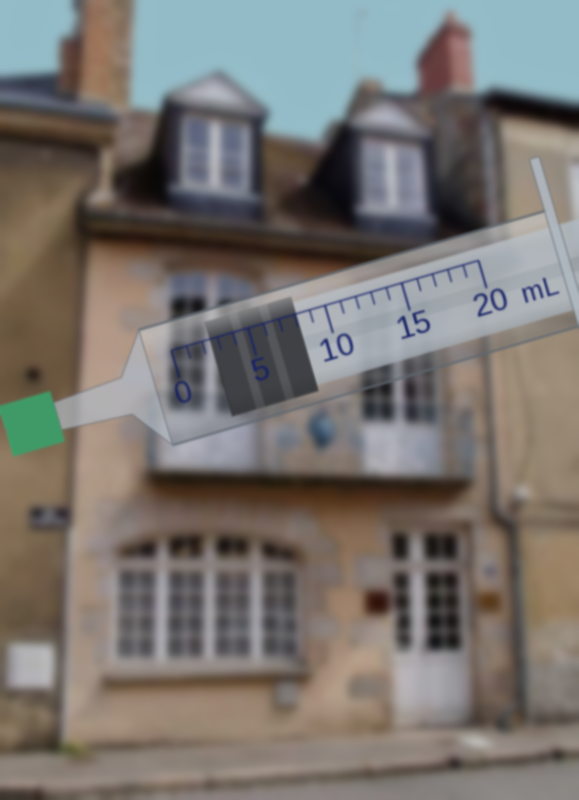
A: 2.5 mL
